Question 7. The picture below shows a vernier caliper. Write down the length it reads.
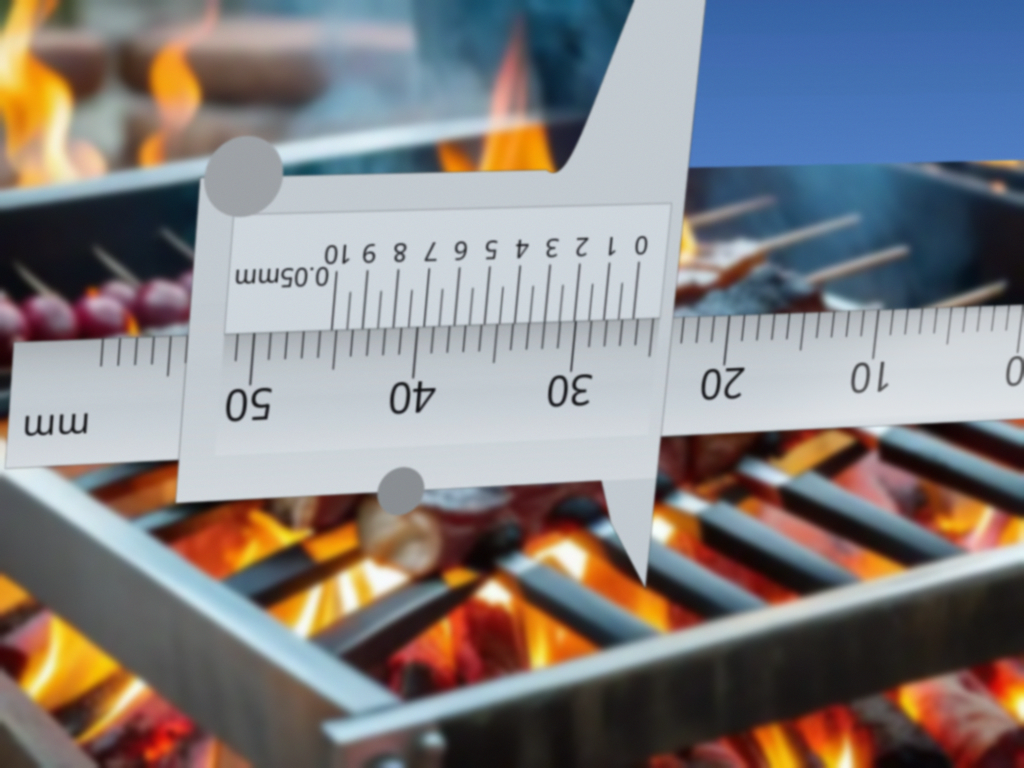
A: 26.3 mm
